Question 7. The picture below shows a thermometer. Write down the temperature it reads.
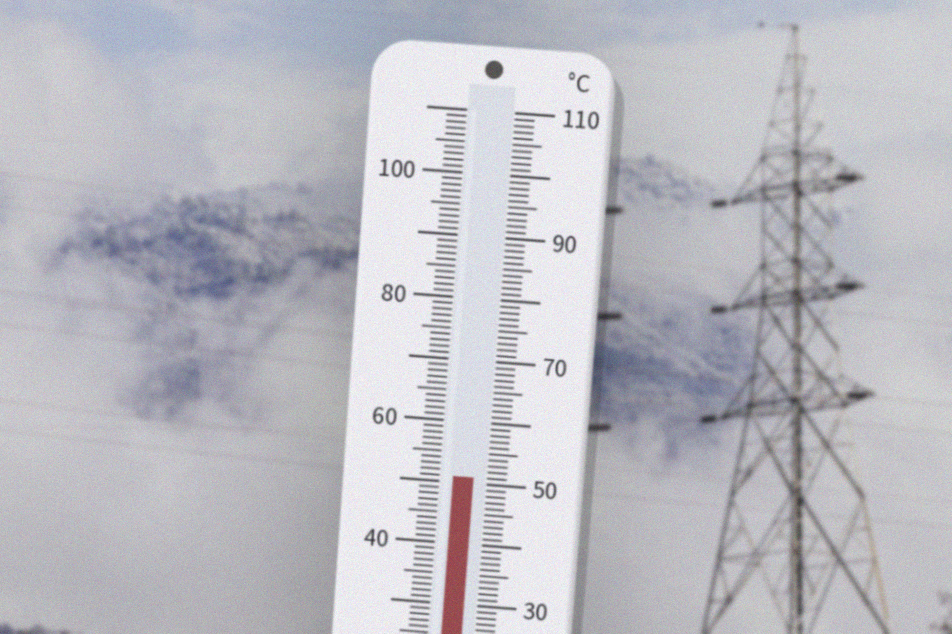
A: 51 °C
